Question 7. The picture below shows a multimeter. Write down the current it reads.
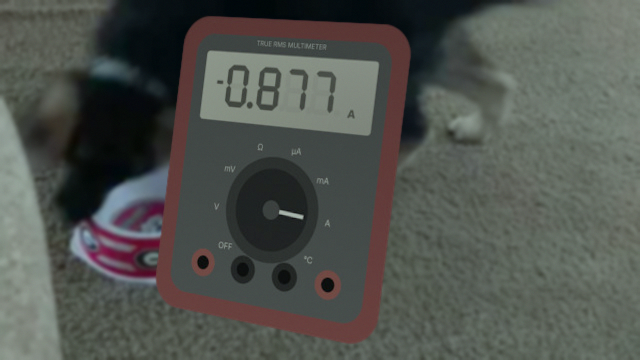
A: -0.877 A
